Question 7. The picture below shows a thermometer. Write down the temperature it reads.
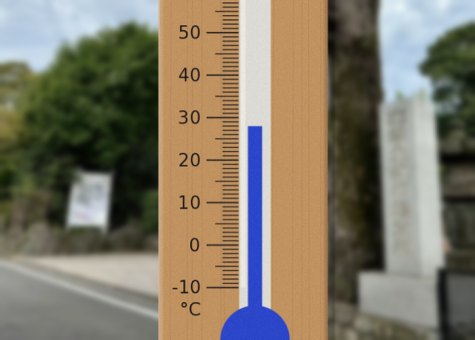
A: 28 °C
